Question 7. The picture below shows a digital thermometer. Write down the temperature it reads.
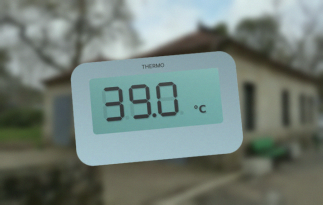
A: 39.0 °C
